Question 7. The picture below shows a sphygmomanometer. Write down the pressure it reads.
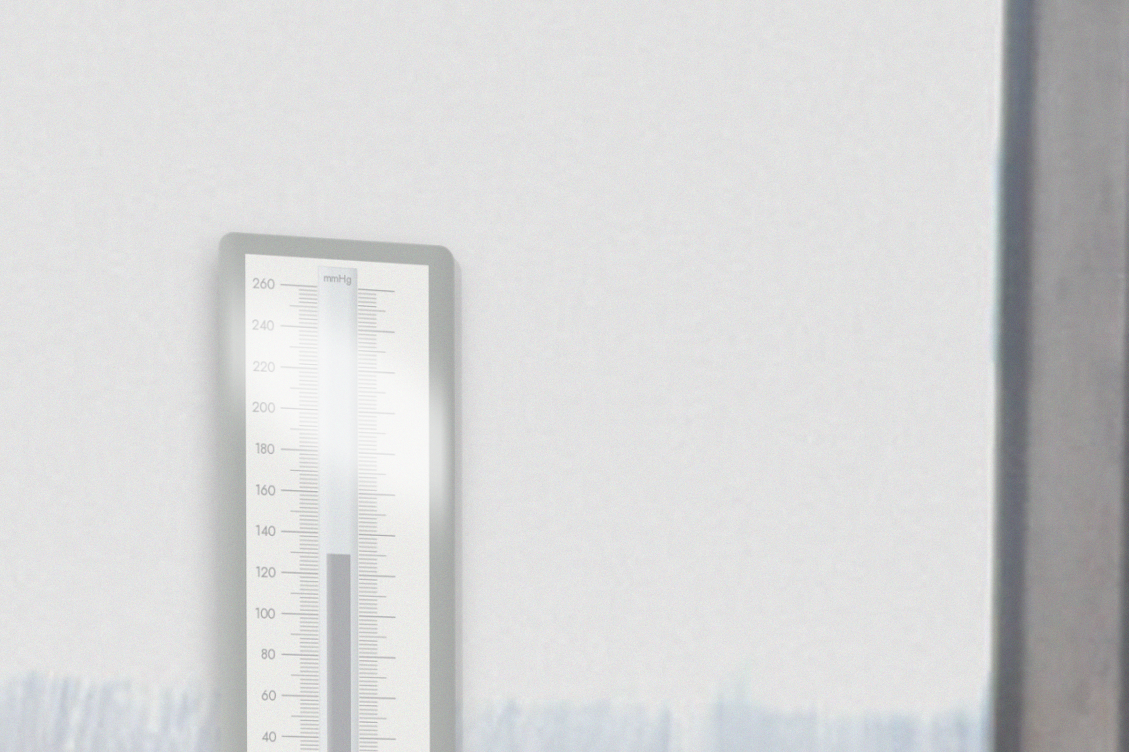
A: 130 mmHg
